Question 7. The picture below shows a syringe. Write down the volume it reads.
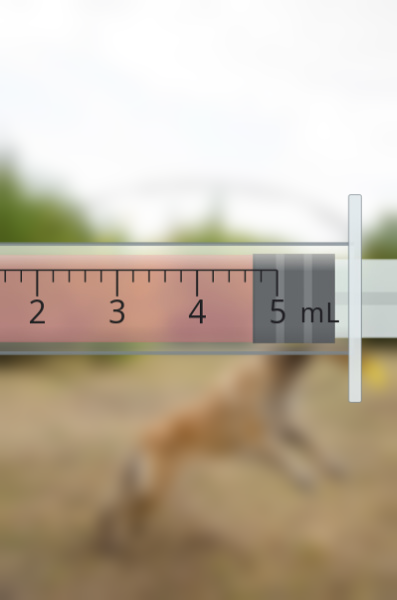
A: 4.7 mL
